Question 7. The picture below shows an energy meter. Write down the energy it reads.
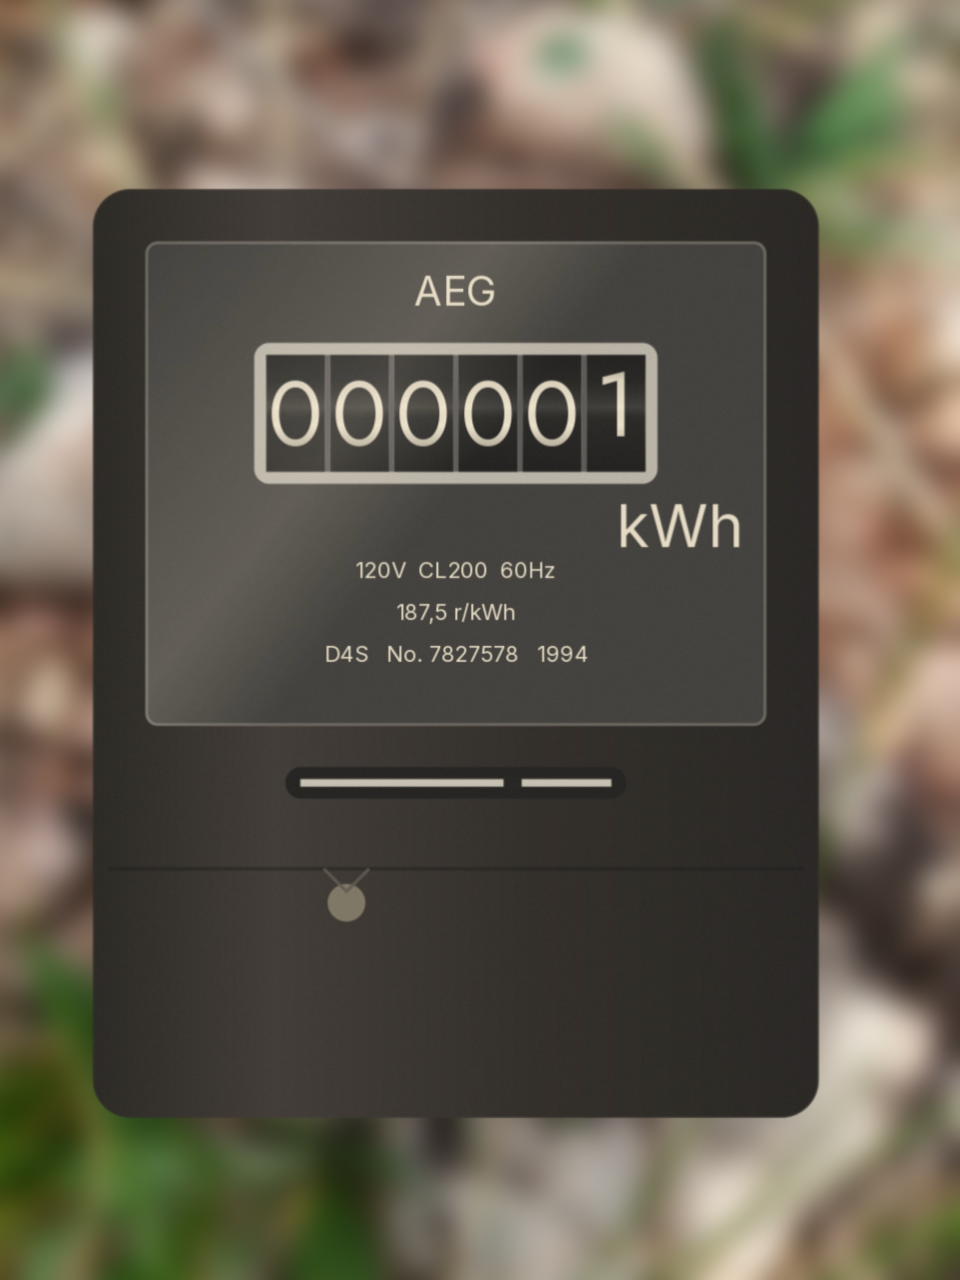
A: 1 kWh
